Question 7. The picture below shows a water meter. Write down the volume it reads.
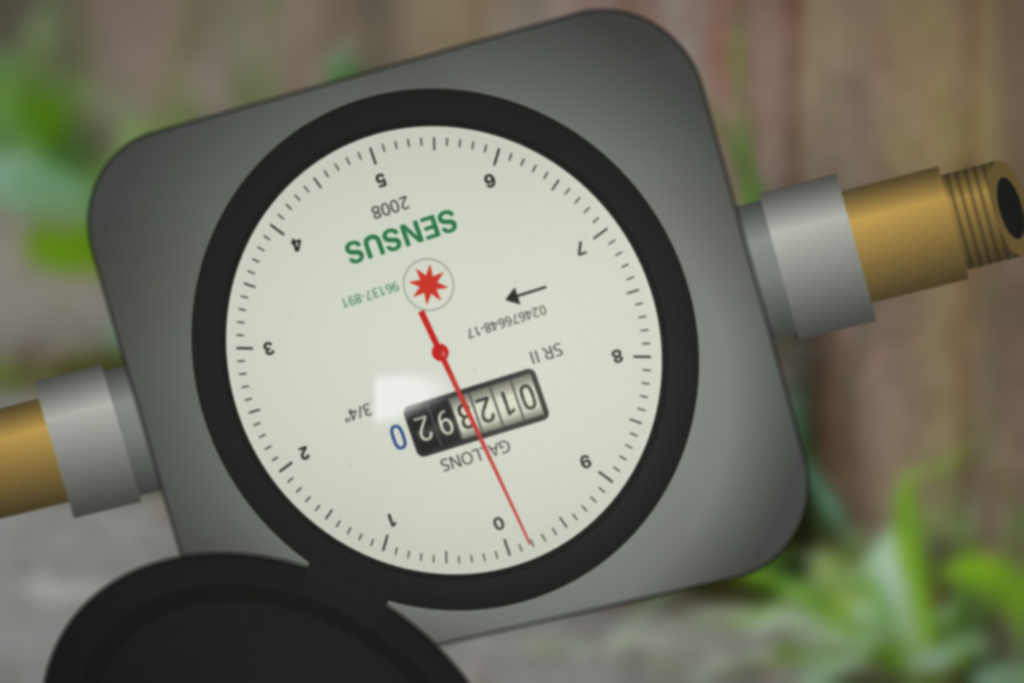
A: 123919.8 gal
